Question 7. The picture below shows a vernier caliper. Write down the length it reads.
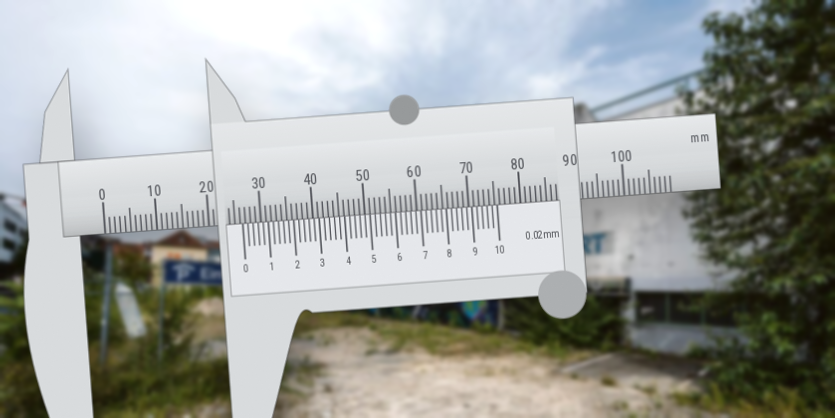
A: 26.5 mm
